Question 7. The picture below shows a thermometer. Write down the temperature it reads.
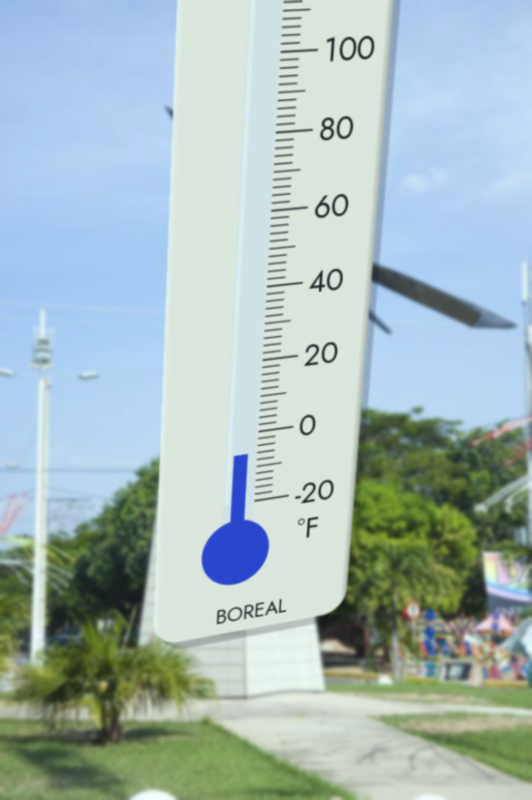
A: -6 °F
